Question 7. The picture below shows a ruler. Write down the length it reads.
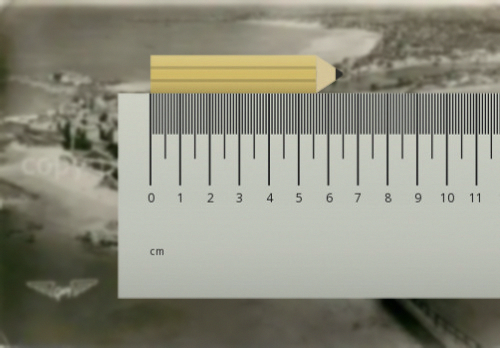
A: 6.5 cm
